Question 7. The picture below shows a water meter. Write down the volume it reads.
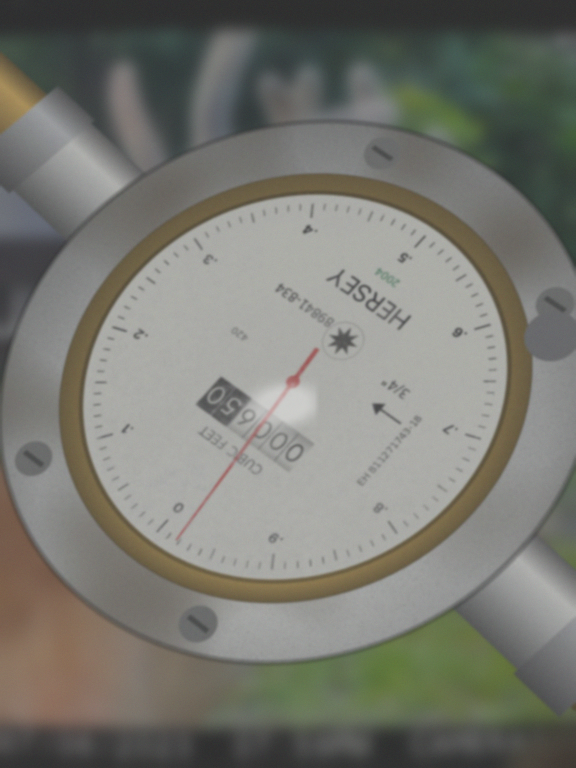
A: 649.98 ft³
